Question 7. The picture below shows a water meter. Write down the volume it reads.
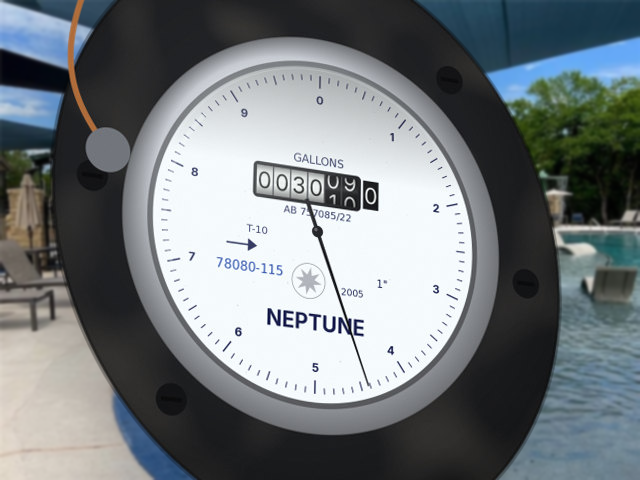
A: 30094.4 gal
